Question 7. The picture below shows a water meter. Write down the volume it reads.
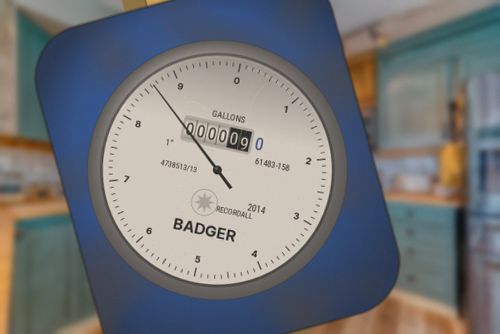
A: 88.6 gal
